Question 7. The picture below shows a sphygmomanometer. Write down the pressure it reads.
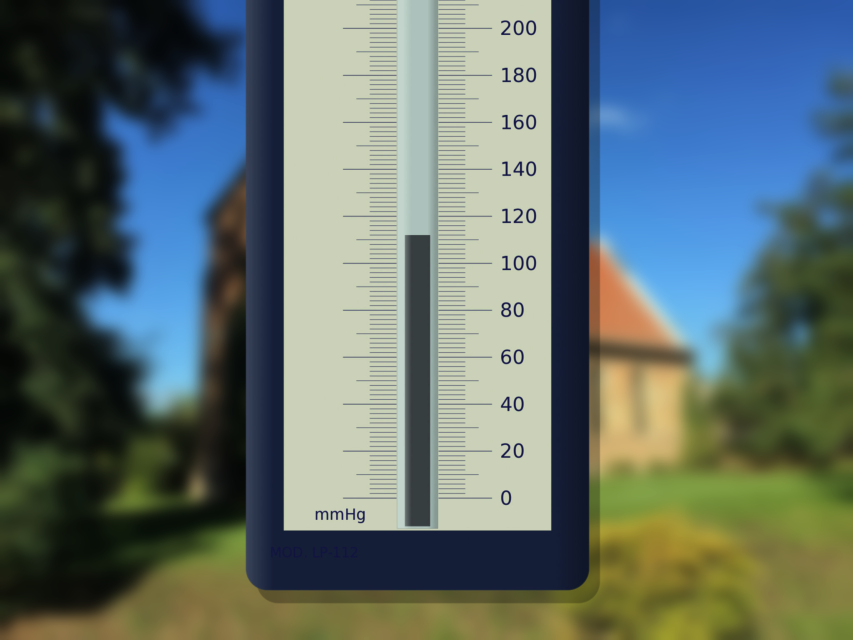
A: 112 mmHg
